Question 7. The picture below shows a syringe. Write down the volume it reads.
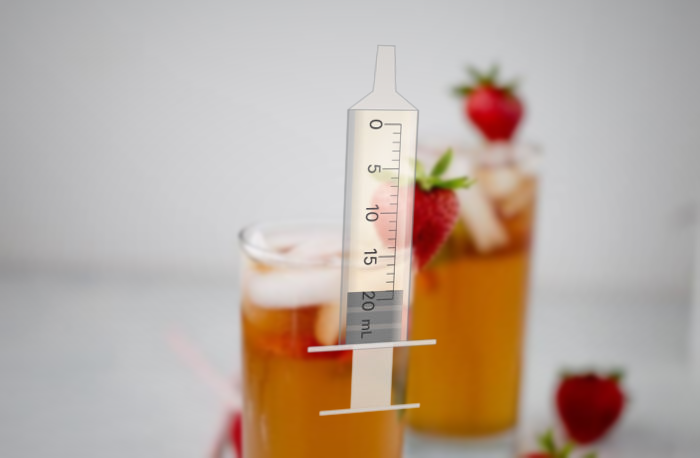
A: 19 mL
